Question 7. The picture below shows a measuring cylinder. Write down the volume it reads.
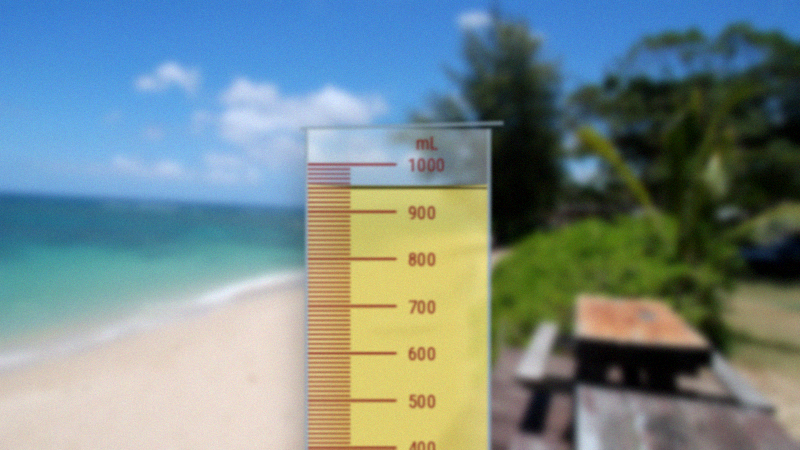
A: 950 mL
